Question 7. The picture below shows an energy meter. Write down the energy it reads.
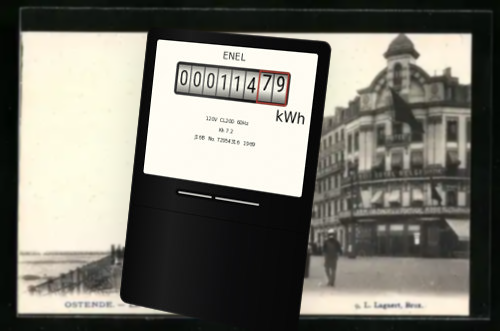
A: 114.79 kWh
